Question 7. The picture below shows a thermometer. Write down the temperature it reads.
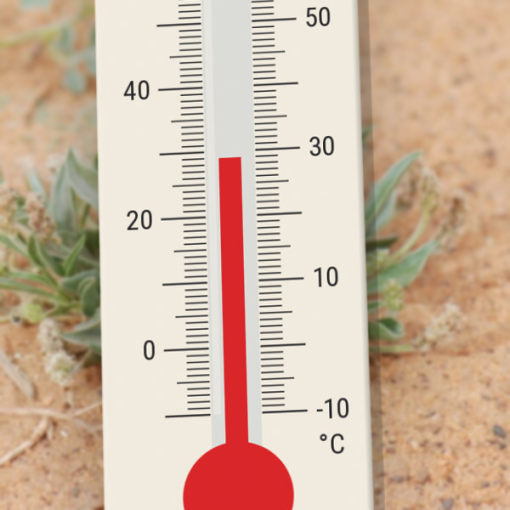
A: 29 °C
